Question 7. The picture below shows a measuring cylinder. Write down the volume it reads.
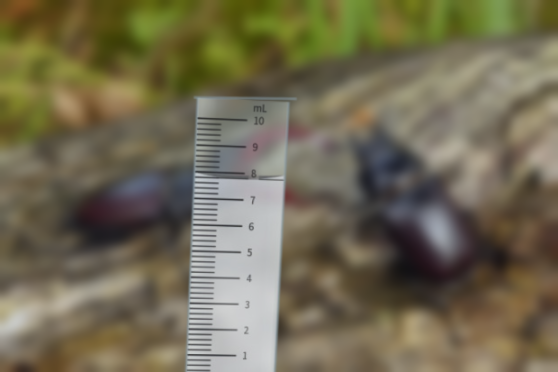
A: 7.8 mL
